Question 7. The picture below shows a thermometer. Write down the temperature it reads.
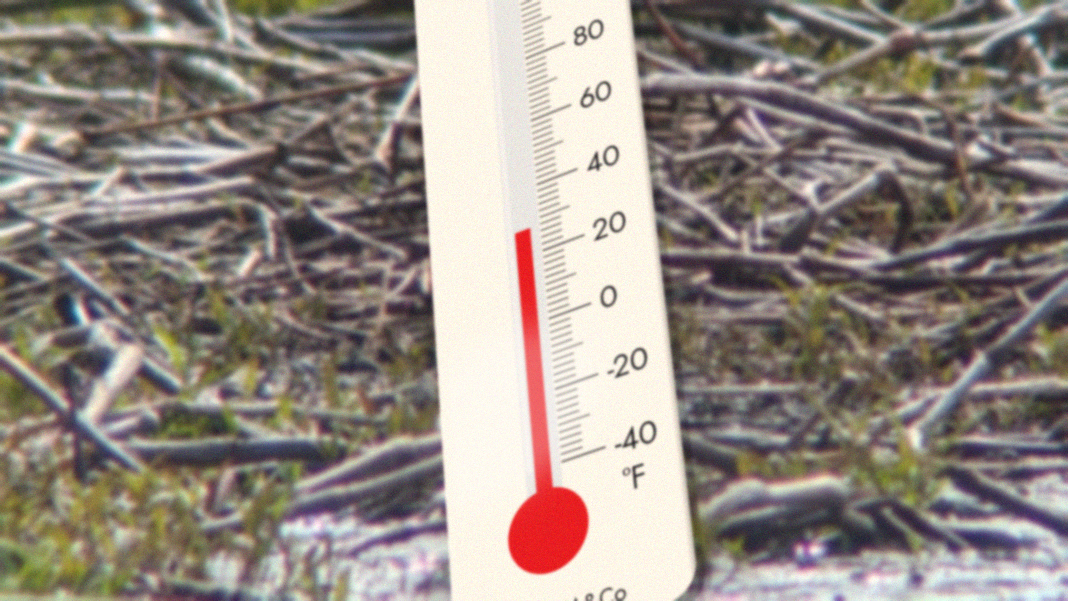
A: 28 °F
